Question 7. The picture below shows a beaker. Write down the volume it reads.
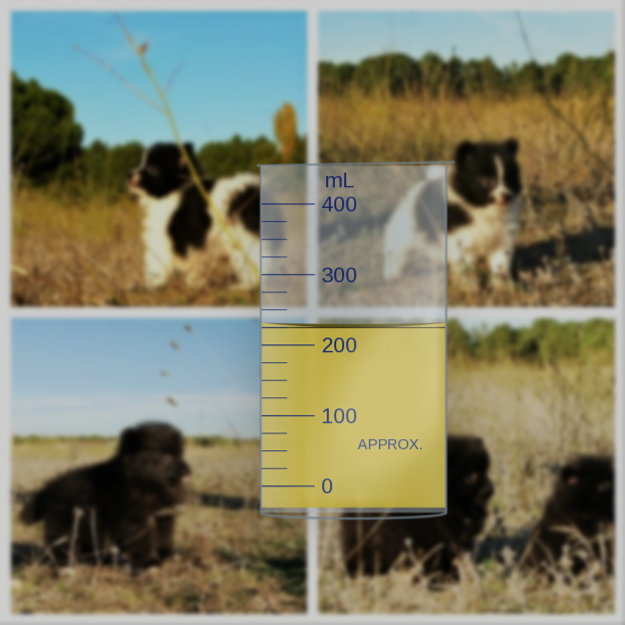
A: 225 mL
